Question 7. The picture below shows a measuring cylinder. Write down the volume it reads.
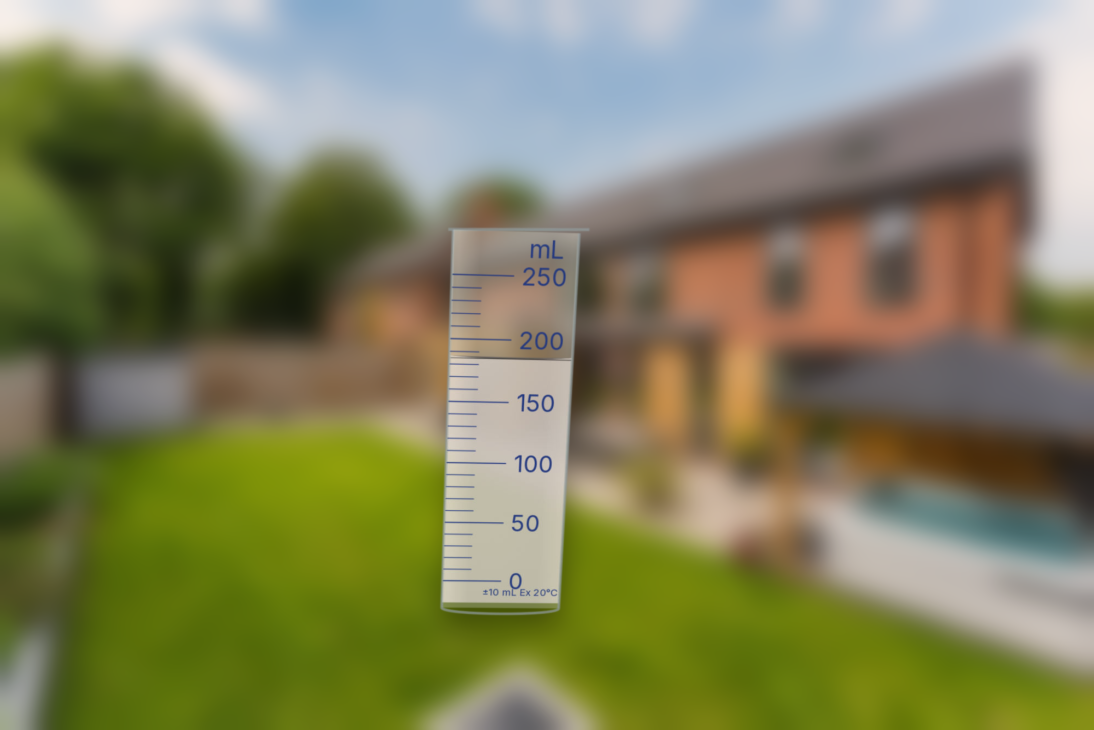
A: 185 mL
